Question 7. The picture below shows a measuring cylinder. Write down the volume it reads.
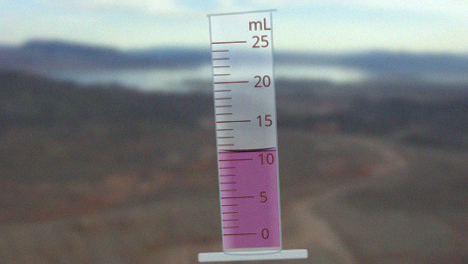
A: 11 mL
